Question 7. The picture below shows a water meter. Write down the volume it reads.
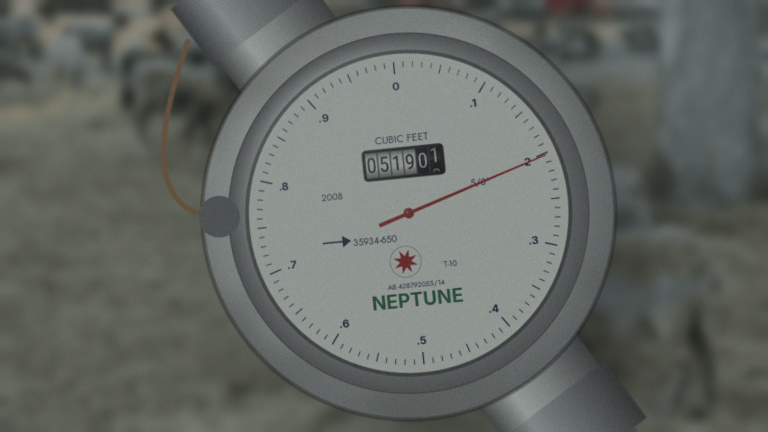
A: 51901.20 ft³
